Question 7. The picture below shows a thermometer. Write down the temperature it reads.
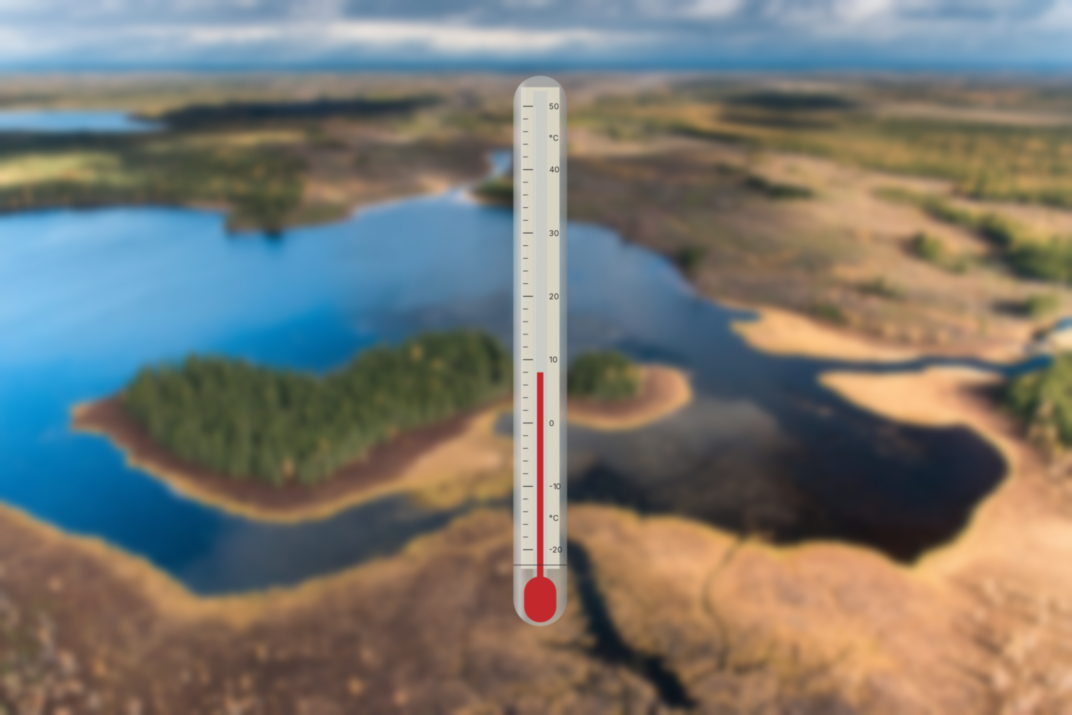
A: 8 °C
